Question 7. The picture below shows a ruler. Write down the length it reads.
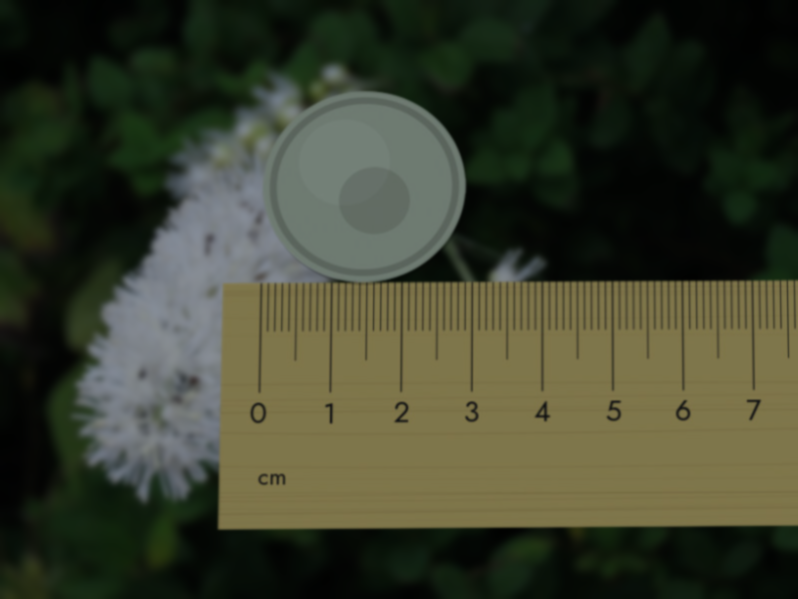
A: 2.9 cm
